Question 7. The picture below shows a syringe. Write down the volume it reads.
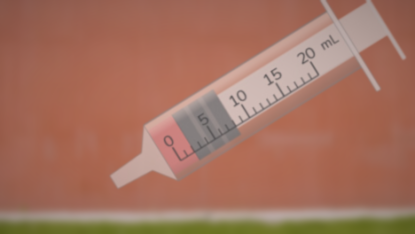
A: 2 mL
